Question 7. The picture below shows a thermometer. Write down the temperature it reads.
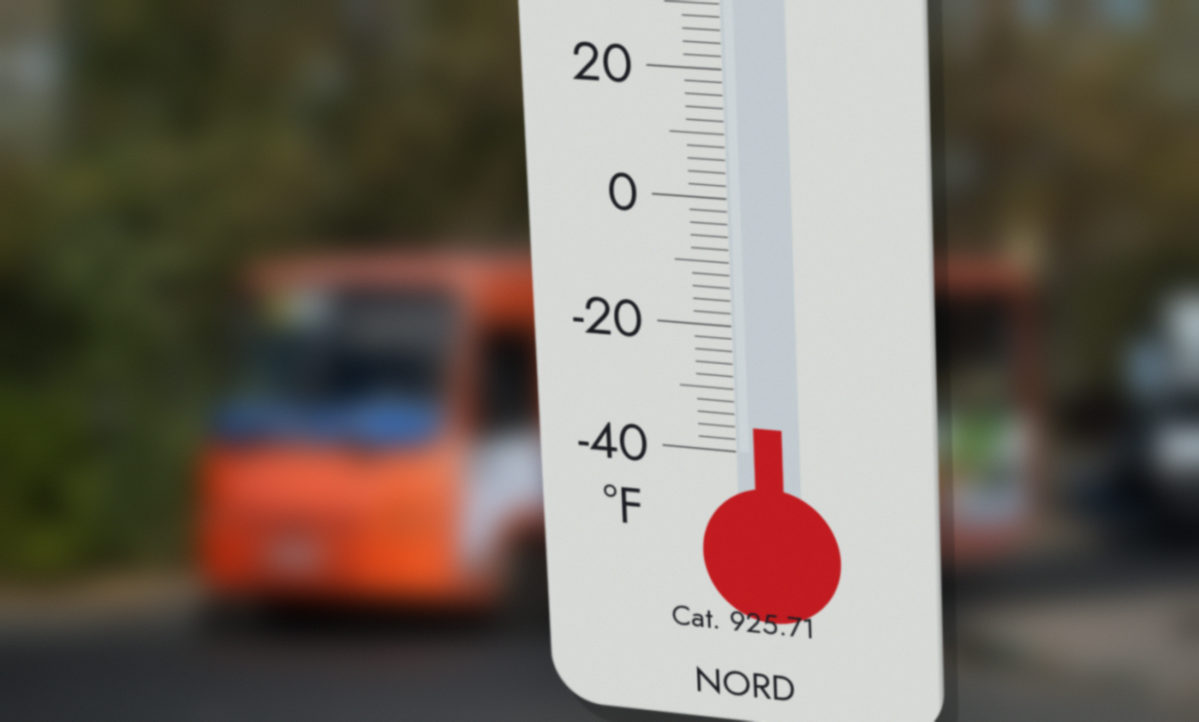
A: -36 °F
